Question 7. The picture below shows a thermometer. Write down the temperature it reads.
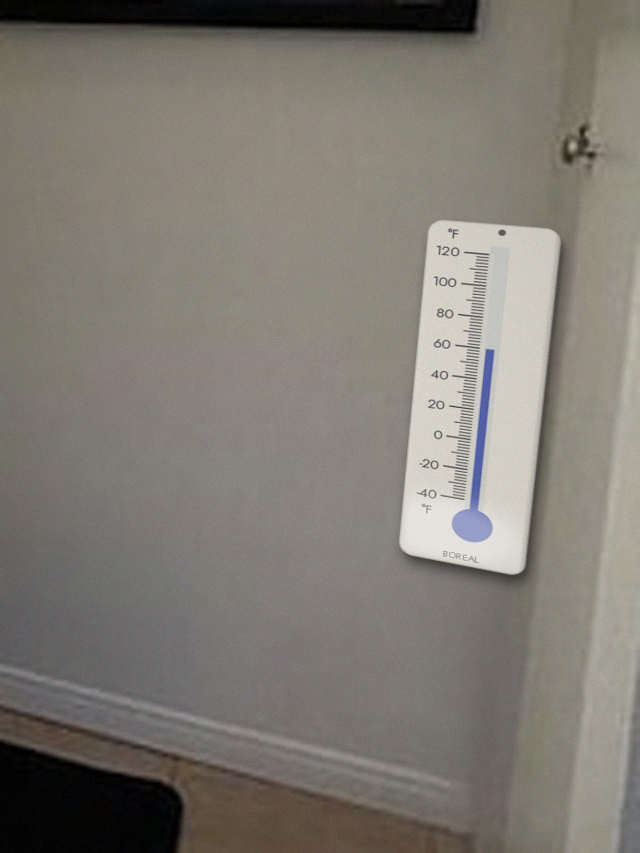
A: 60 °F
